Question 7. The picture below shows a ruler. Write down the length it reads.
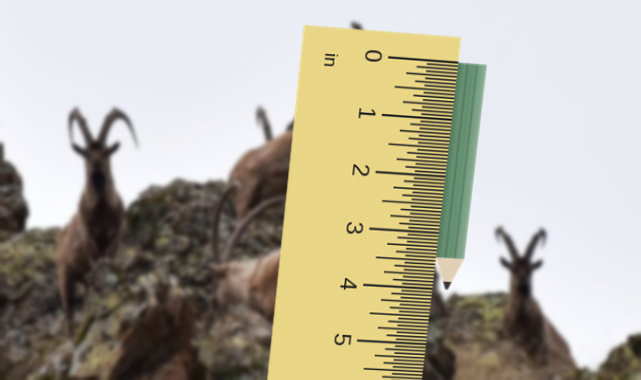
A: 4 in
